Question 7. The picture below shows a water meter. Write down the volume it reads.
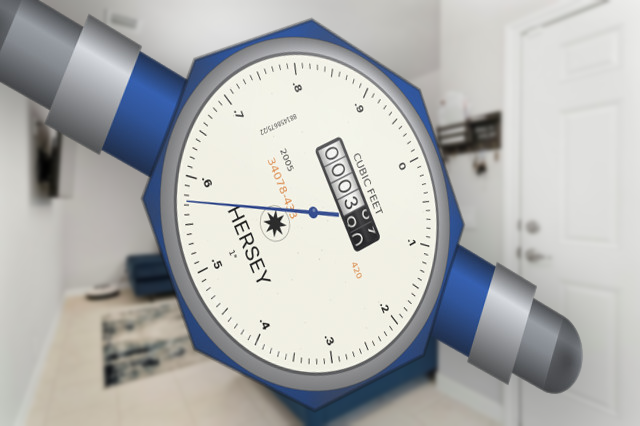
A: 389.57 ft³
